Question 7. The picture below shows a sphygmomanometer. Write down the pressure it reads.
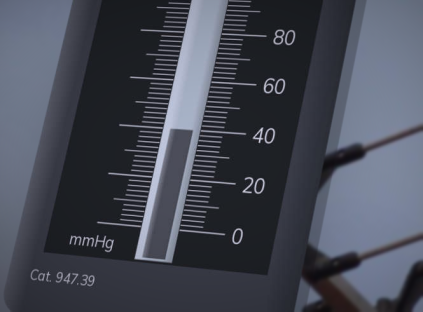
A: 40 mmHg
